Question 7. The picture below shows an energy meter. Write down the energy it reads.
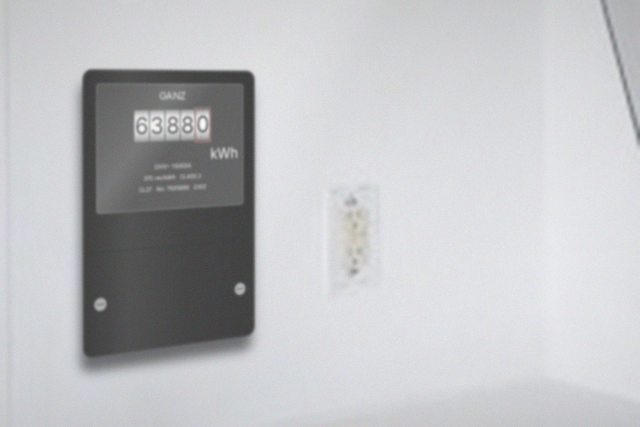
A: 6388.0 kWh
